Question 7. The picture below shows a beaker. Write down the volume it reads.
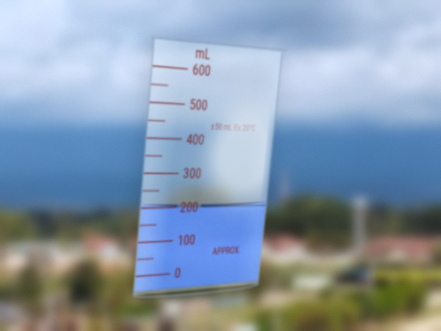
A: 200 mL
